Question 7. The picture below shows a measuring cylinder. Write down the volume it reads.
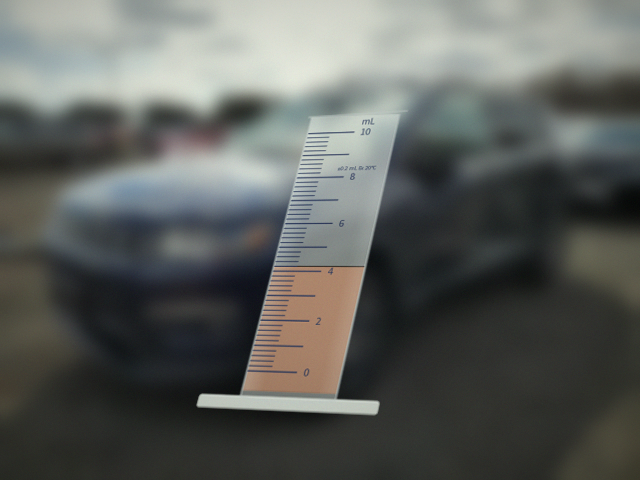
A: 4.2 mL
